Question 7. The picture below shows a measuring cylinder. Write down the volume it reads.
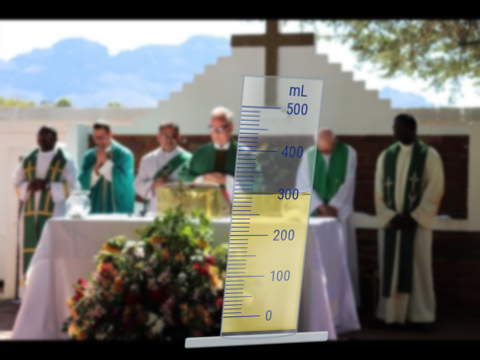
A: 300 mL
